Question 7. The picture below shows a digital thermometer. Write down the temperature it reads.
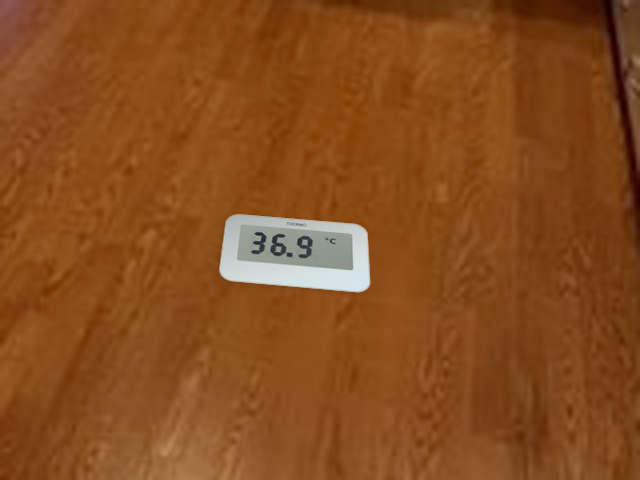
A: 36.9 °C
